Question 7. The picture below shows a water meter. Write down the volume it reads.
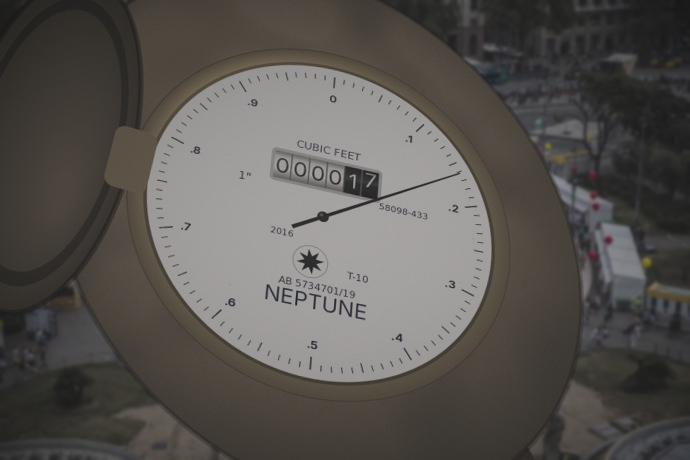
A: 17.16 ft³
